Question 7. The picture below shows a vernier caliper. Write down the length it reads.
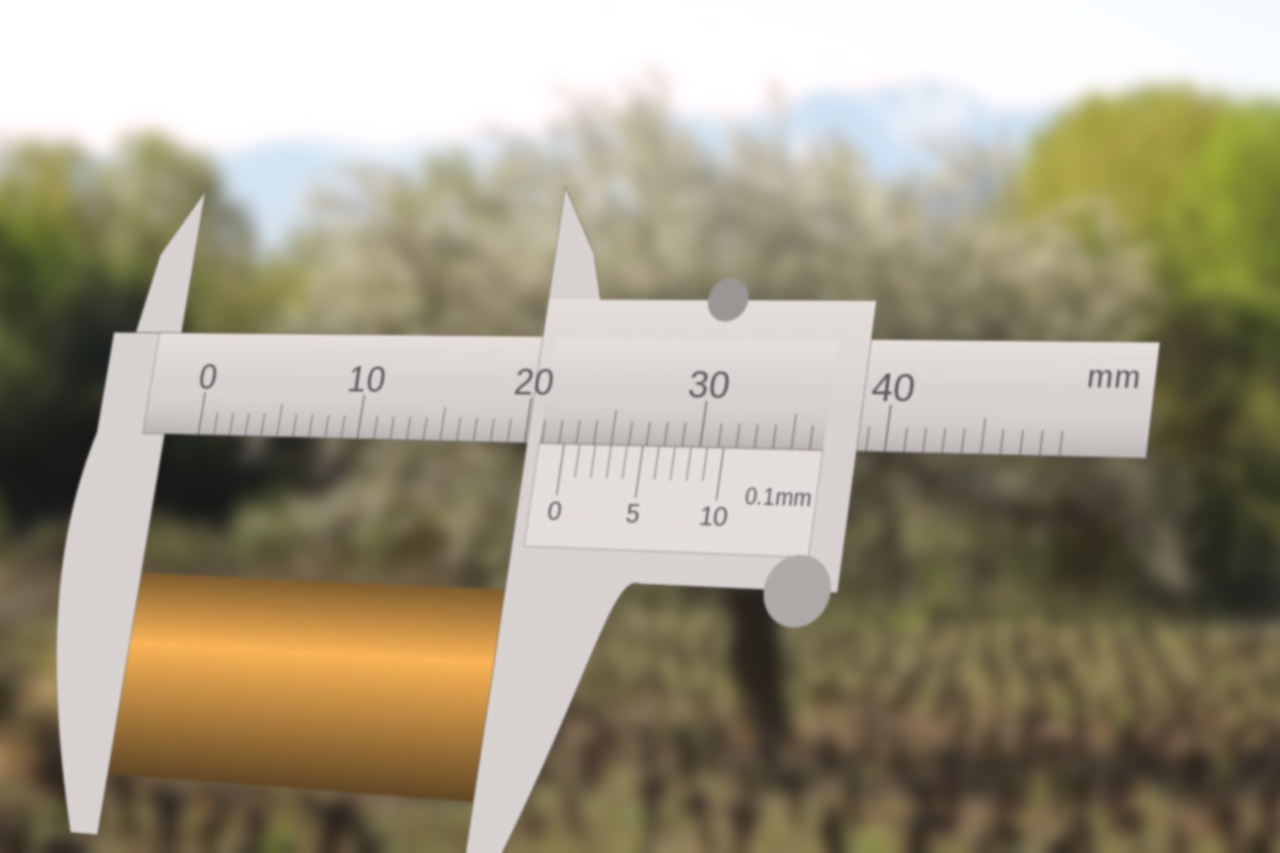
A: 22.3 mm
